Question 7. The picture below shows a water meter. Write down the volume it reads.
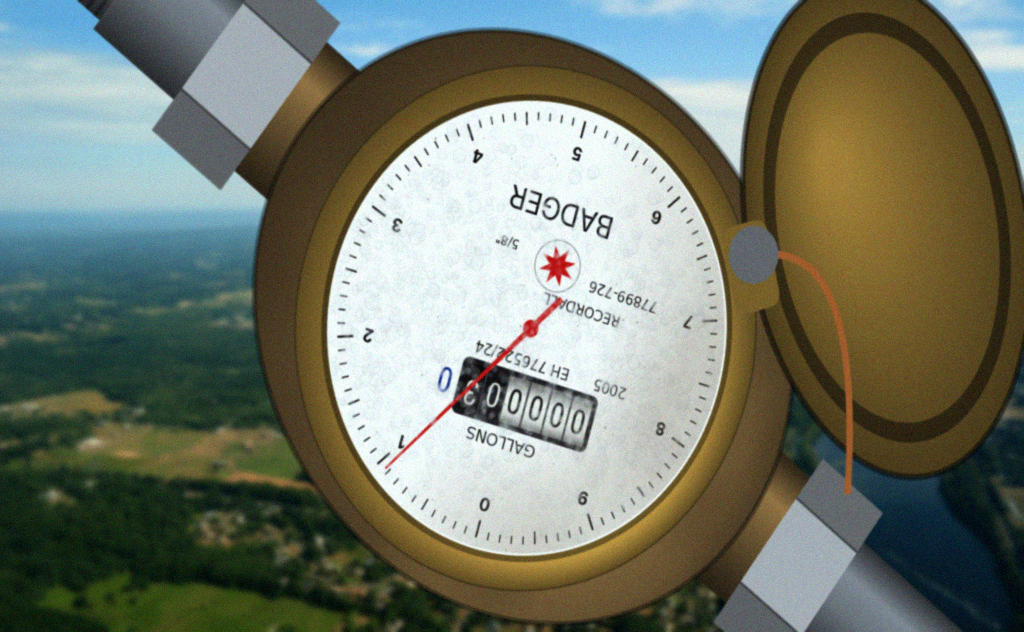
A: 30.9 gal
